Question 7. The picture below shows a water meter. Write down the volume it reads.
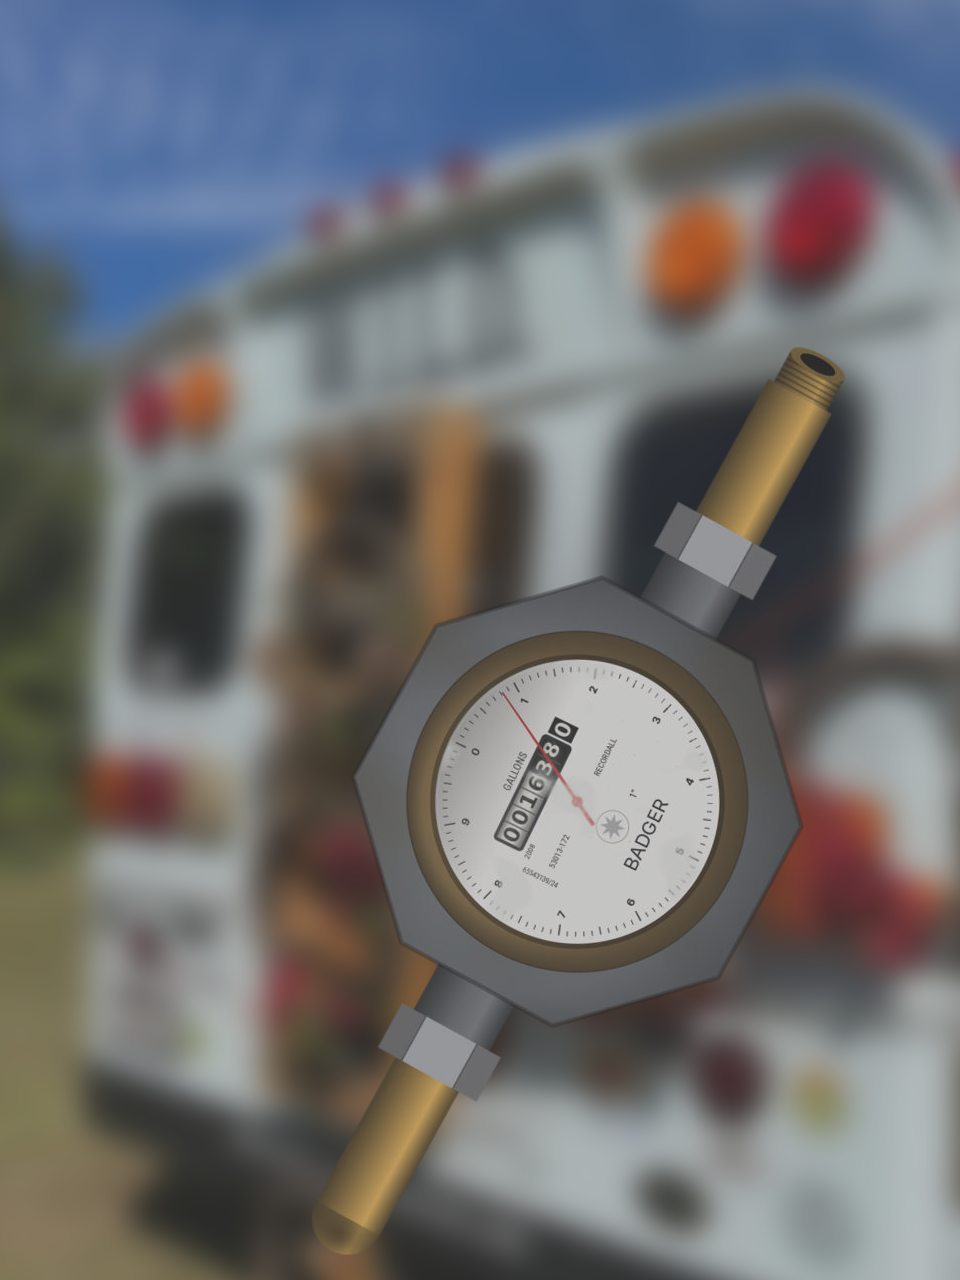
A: 16380.8 gal
